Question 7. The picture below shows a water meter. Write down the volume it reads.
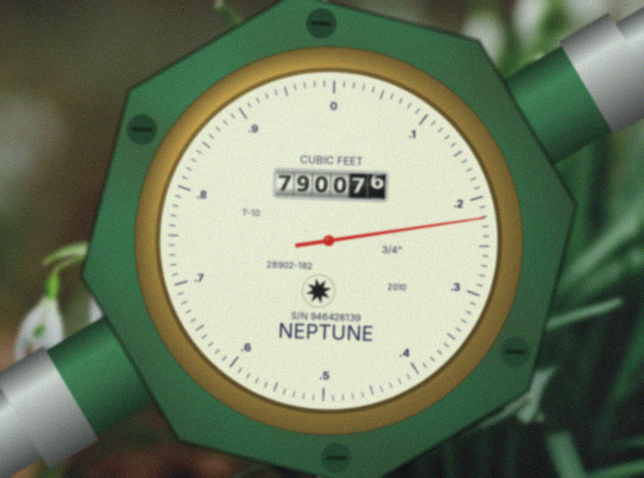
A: 790076.22 ft³
